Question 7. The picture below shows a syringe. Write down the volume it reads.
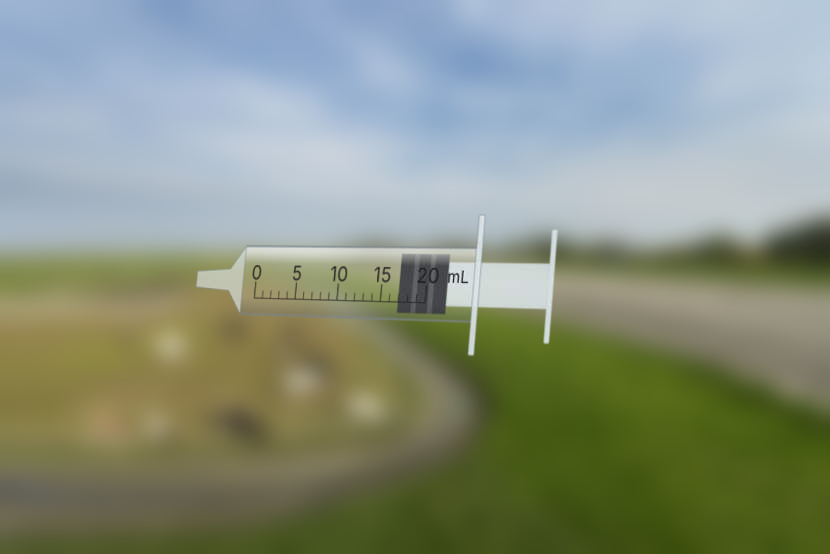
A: 17 mL
